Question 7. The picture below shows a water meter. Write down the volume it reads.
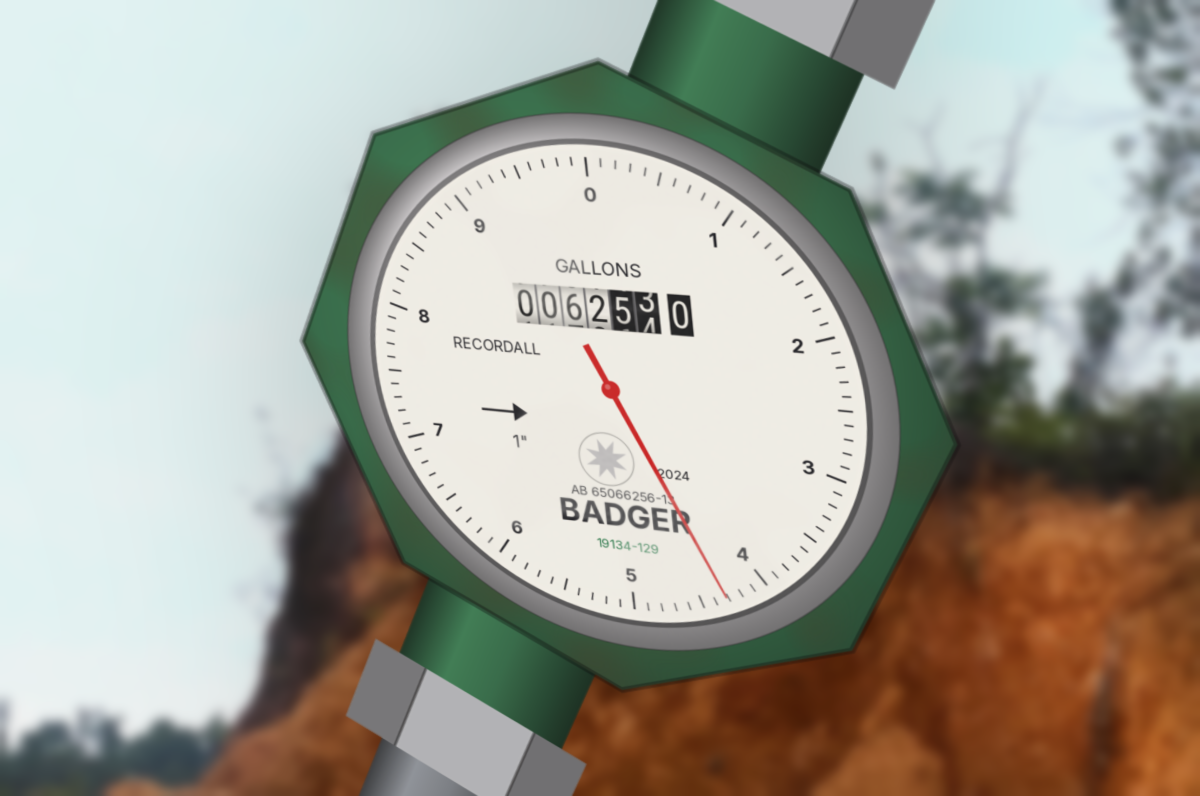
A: 62534.3 gal
